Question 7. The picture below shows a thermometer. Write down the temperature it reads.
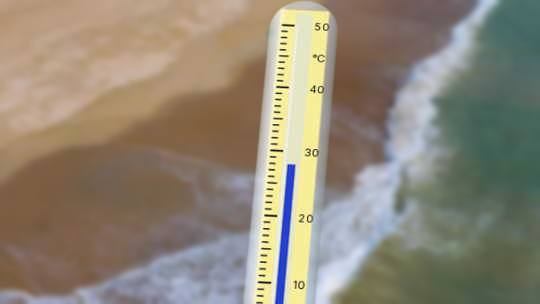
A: 28 °C
